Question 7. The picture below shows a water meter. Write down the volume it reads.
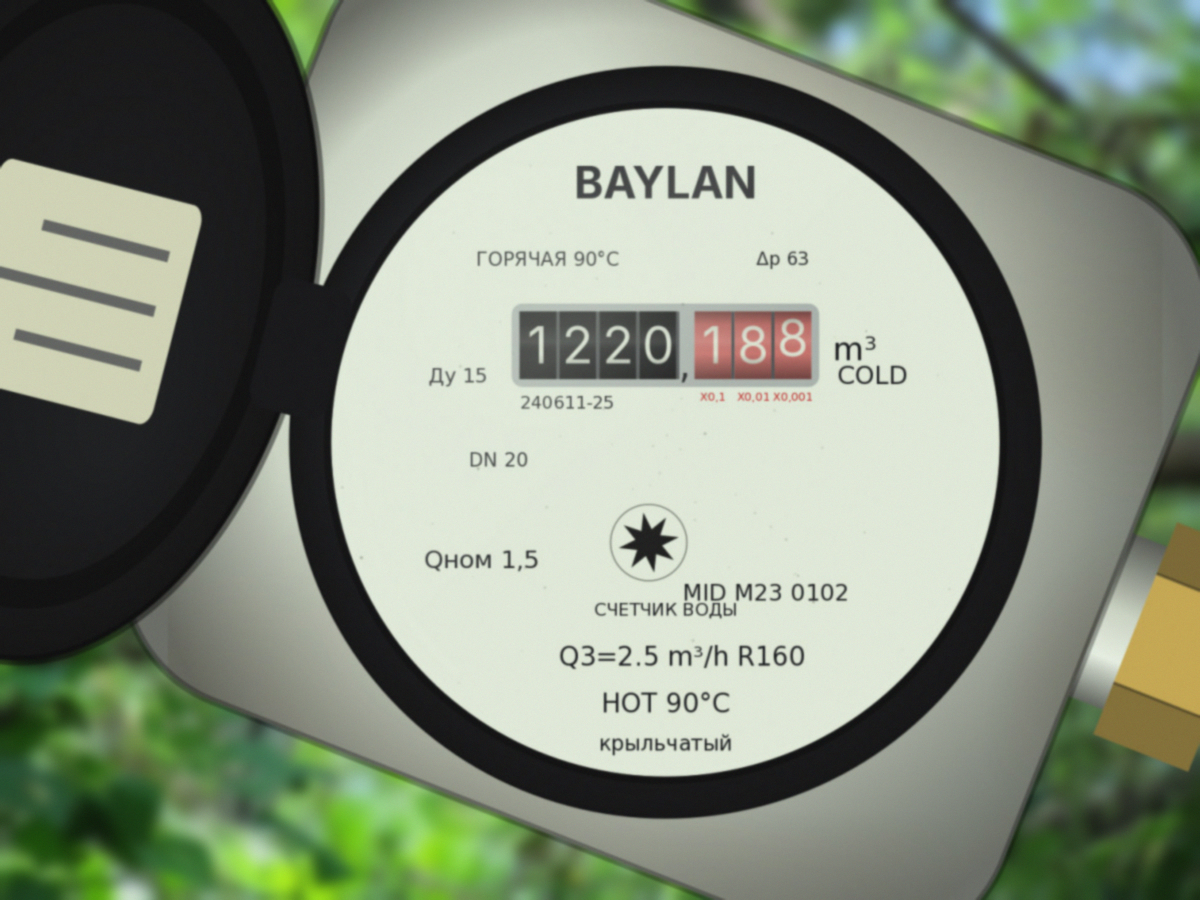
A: 1220.188 m³
